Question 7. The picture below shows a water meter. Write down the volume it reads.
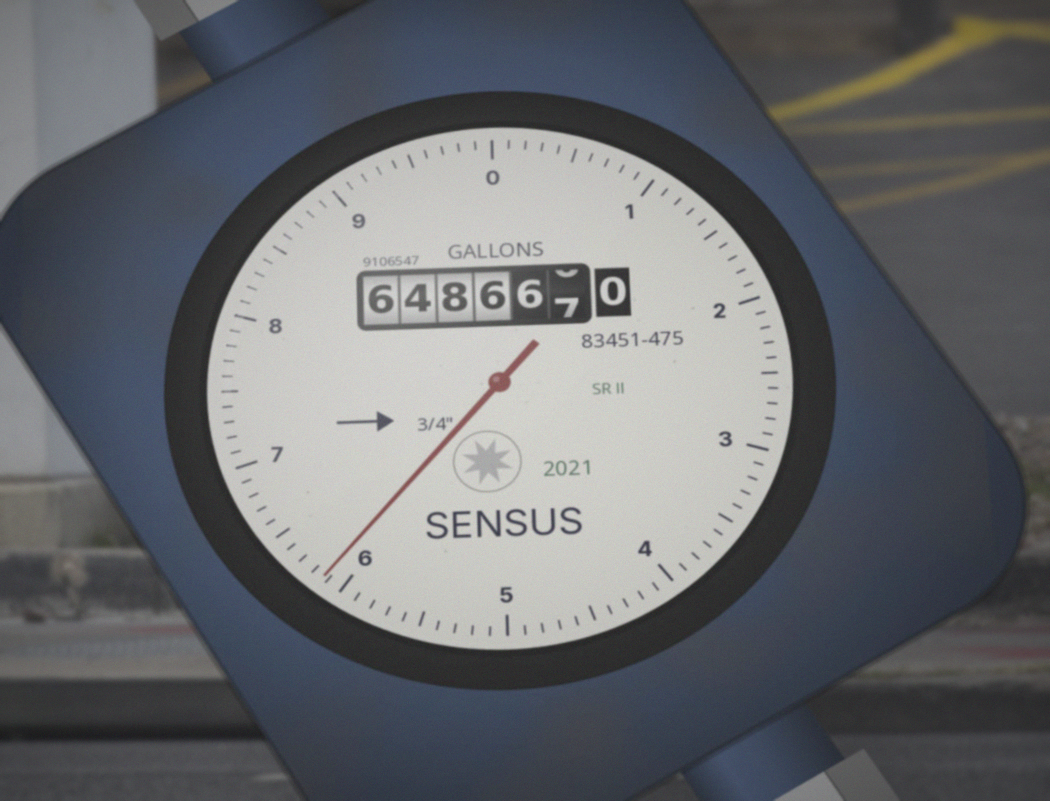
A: 6486666.1 gal
